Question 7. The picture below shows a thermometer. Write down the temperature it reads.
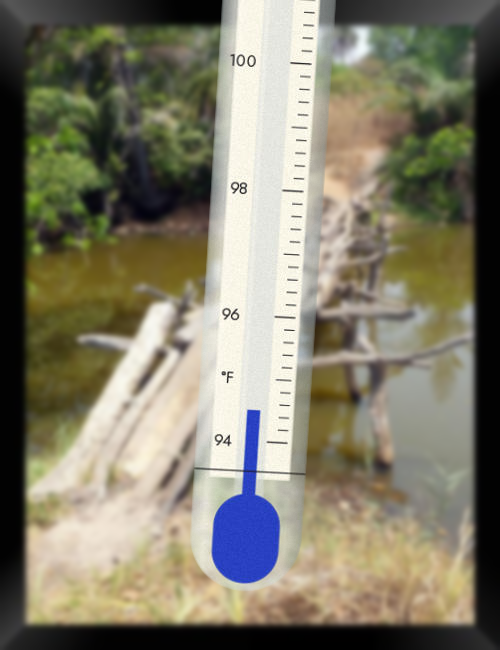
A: 94.5 °F
